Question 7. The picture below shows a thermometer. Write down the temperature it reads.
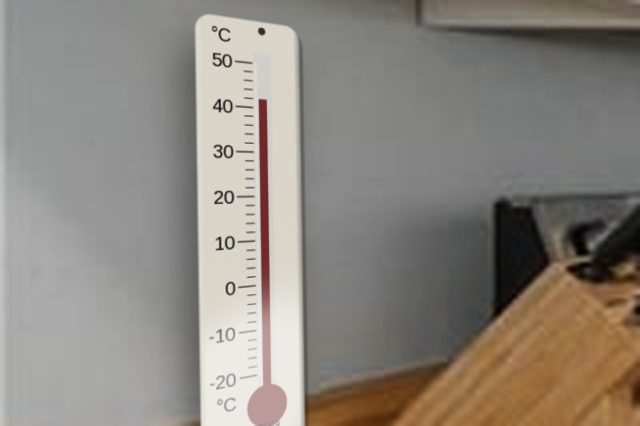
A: 42 °C
